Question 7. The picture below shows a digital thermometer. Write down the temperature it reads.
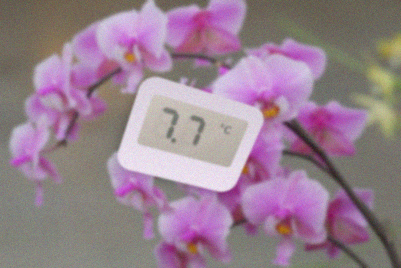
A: 7.7 °C
